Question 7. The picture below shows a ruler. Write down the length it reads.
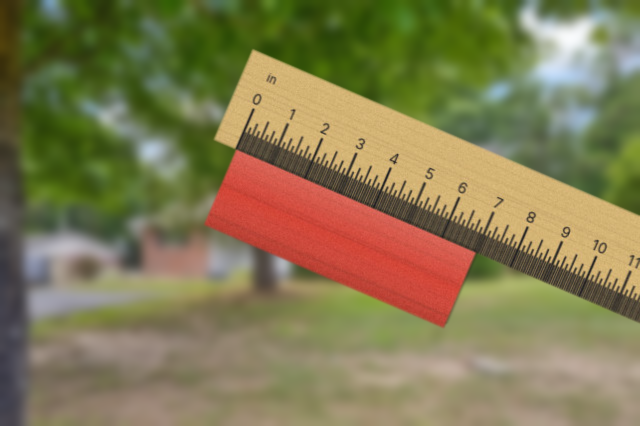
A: 7 in
